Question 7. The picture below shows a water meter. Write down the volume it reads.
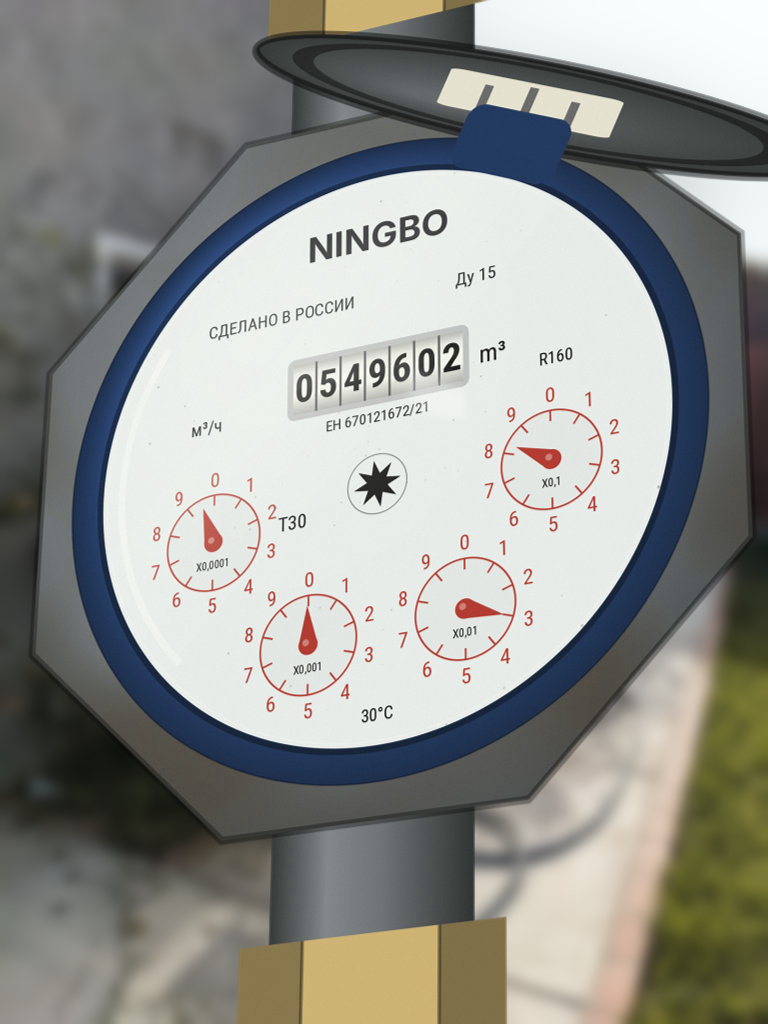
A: 549602.8299 m³
